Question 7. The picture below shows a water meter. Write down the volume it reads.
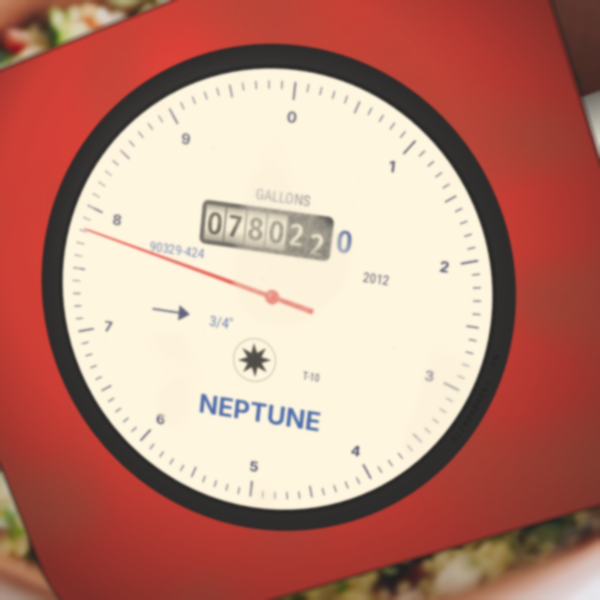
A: 780217.8 gal
